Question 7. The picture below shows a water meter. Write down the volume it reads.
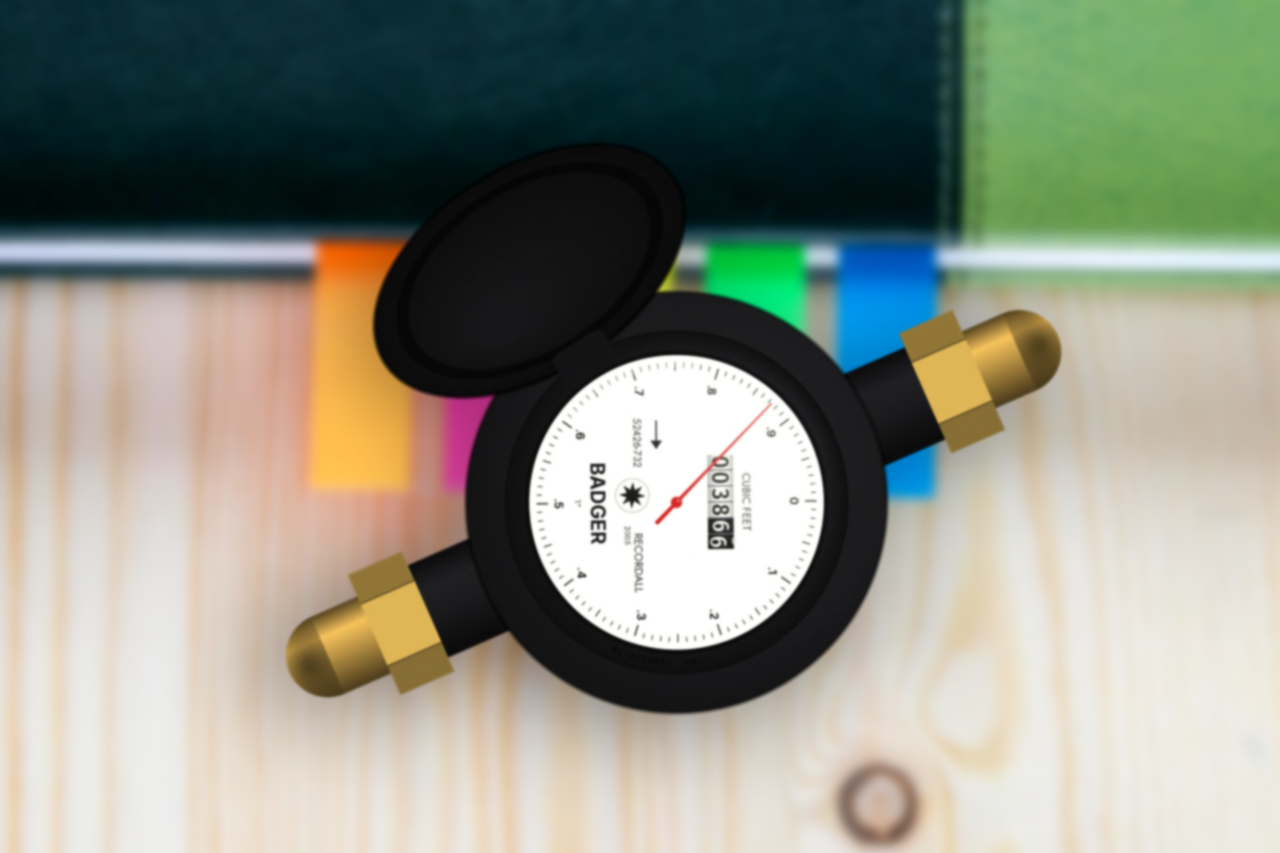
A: 3865.87 ft³
